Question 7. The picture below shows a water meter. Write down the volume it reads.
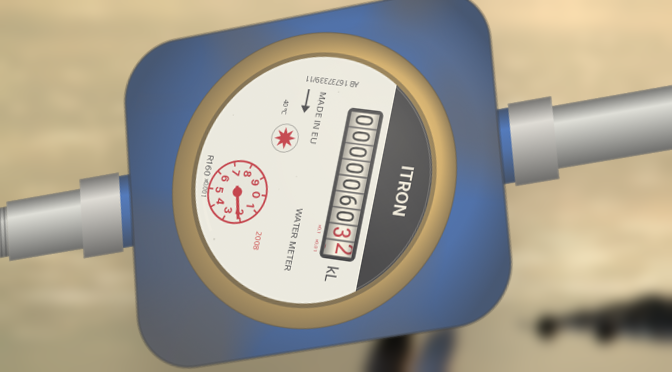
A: 60.322 kL
